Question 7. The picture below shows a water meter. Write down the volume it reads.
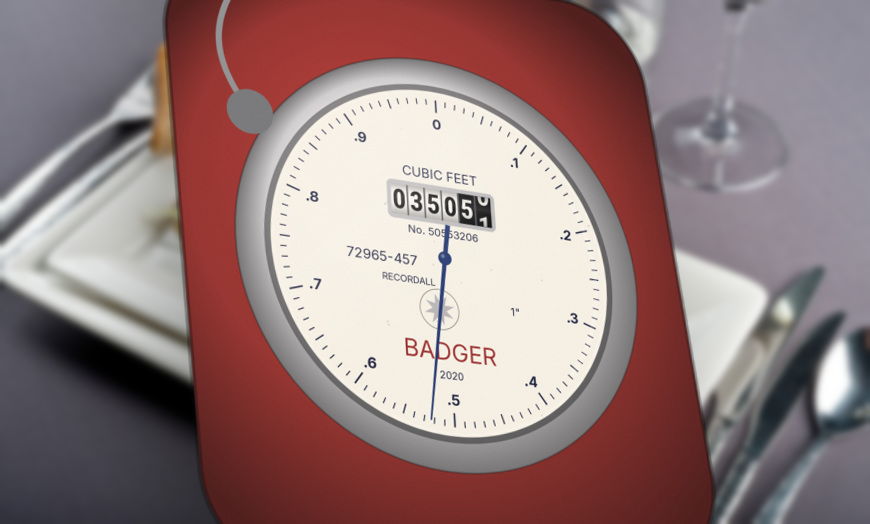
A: 35050.52 ft³
